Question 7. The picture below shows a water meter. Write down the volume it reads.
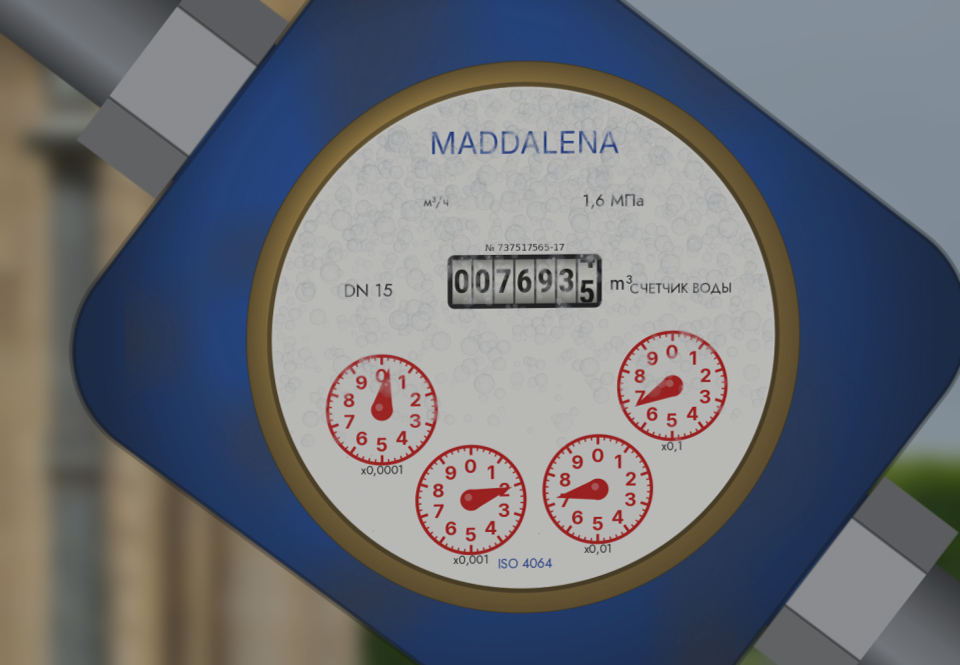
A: 76934.6720 m³
